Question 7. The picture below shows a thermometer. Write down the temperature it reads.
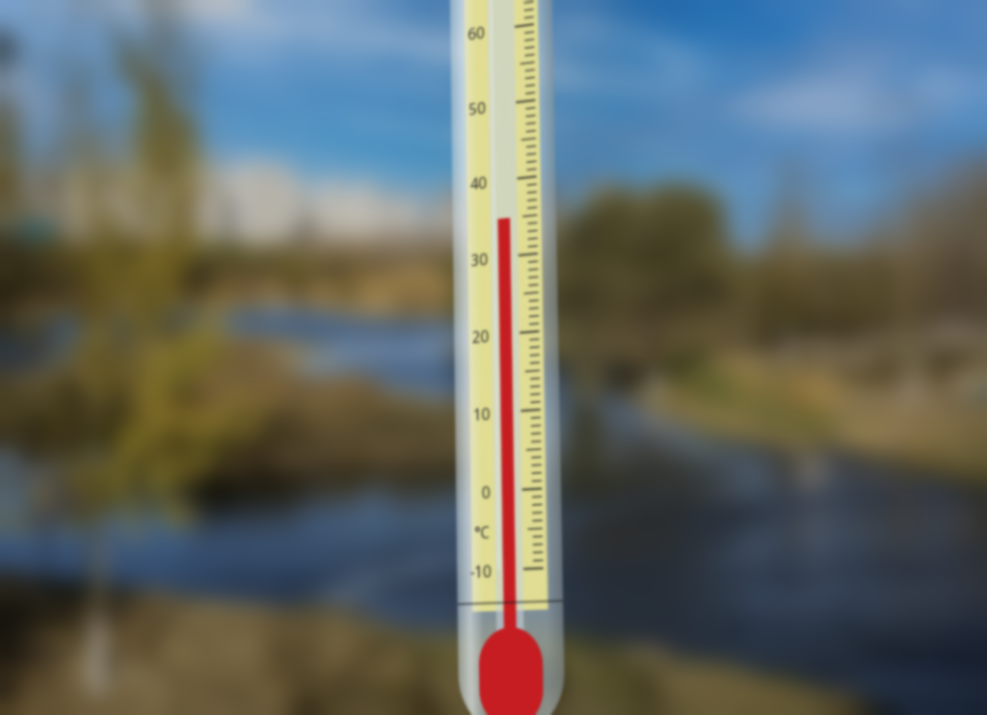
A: 35 °C
